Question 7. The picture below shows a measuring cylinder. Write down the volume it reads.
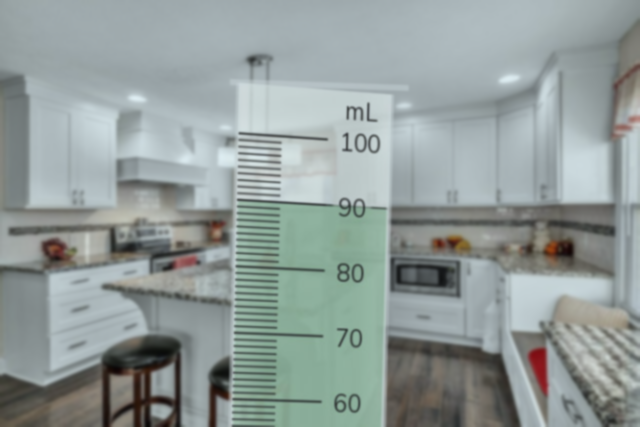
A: 90 mL
